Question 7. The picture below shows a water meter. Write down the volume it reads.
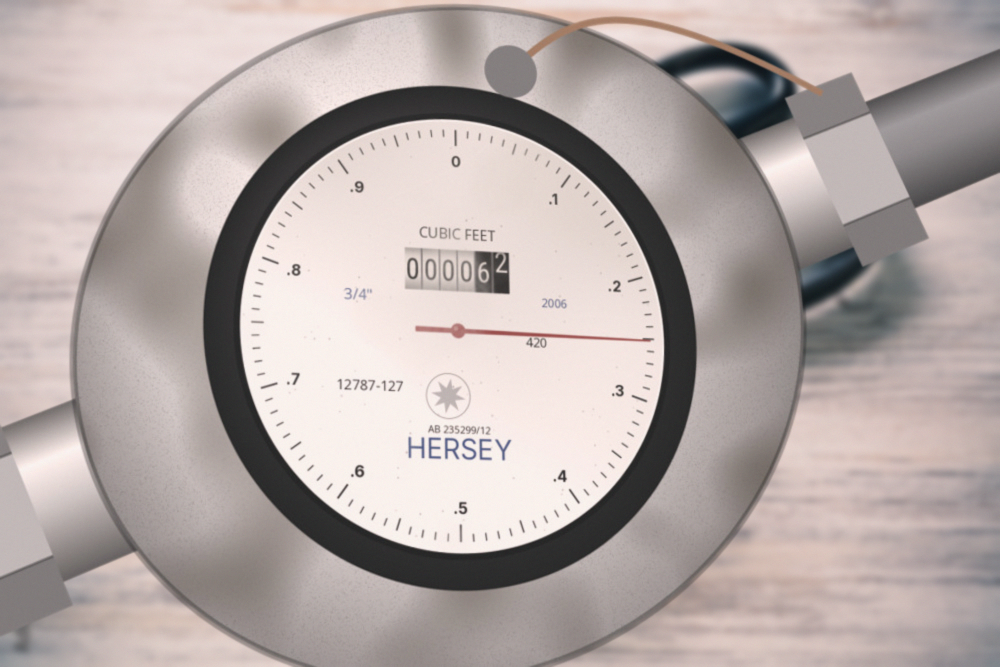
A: 62.25 ft³
